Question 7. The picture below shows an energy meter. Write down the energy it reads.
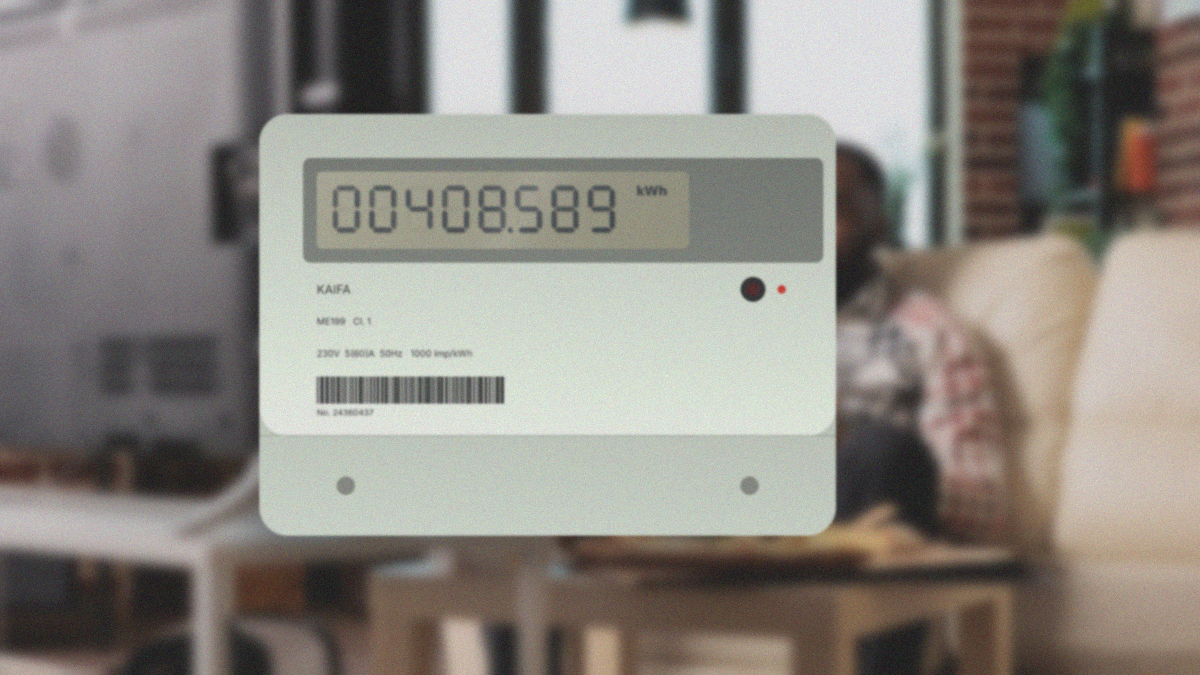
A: 408.589 kWh
